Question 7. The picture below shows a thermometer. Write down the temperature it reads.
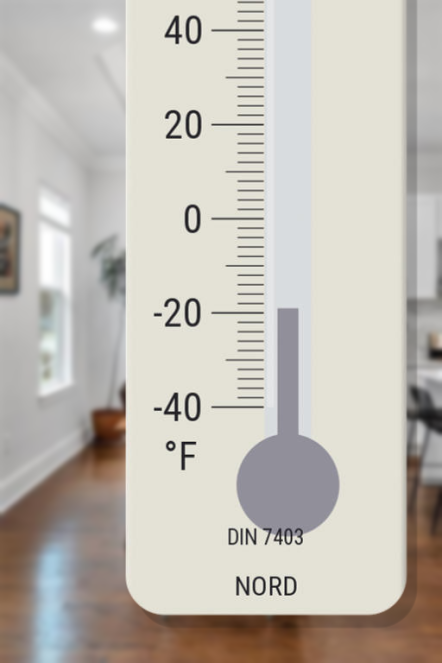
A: -19 °F
